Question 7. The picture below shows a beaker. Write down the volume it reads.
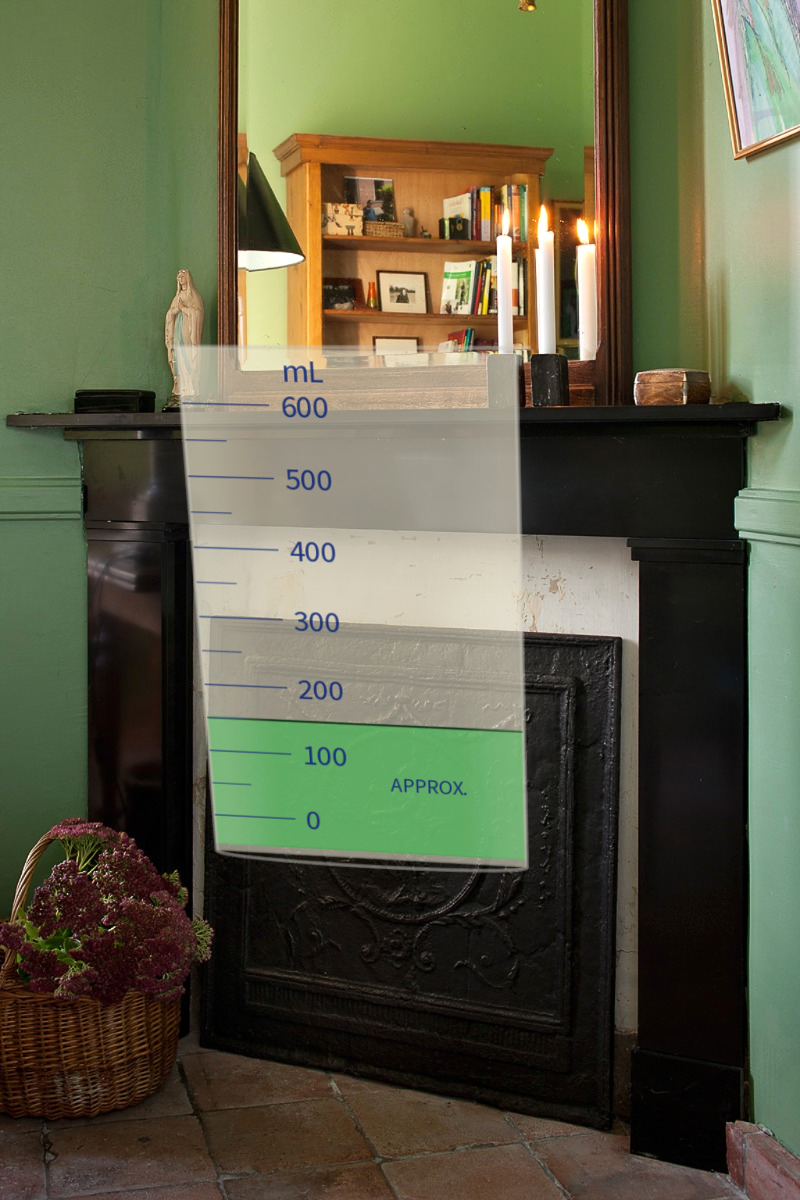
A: 150 mL
